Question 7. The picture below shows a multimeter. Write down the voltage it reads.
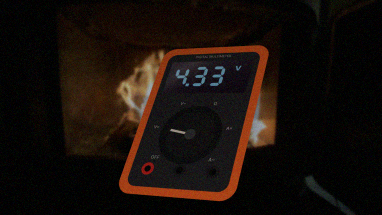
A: 4.33 V
